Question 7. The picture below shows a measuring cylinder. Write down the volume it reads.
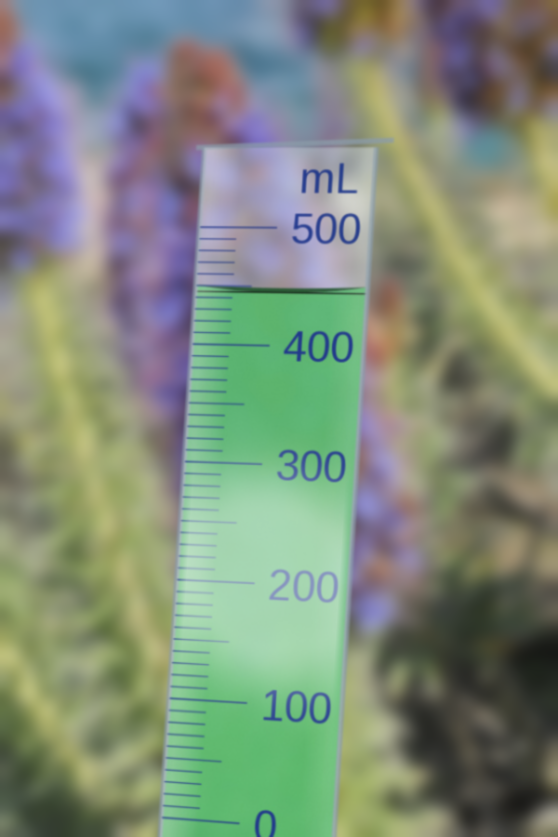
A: 445 mL
